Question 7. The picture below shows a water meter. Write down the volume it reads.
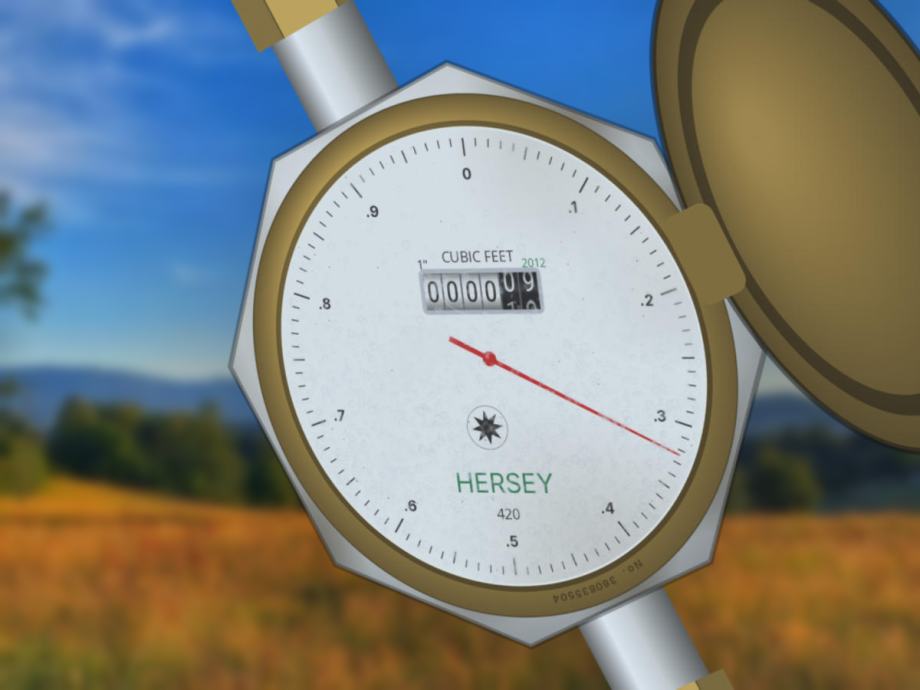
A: 9.32 ft³
